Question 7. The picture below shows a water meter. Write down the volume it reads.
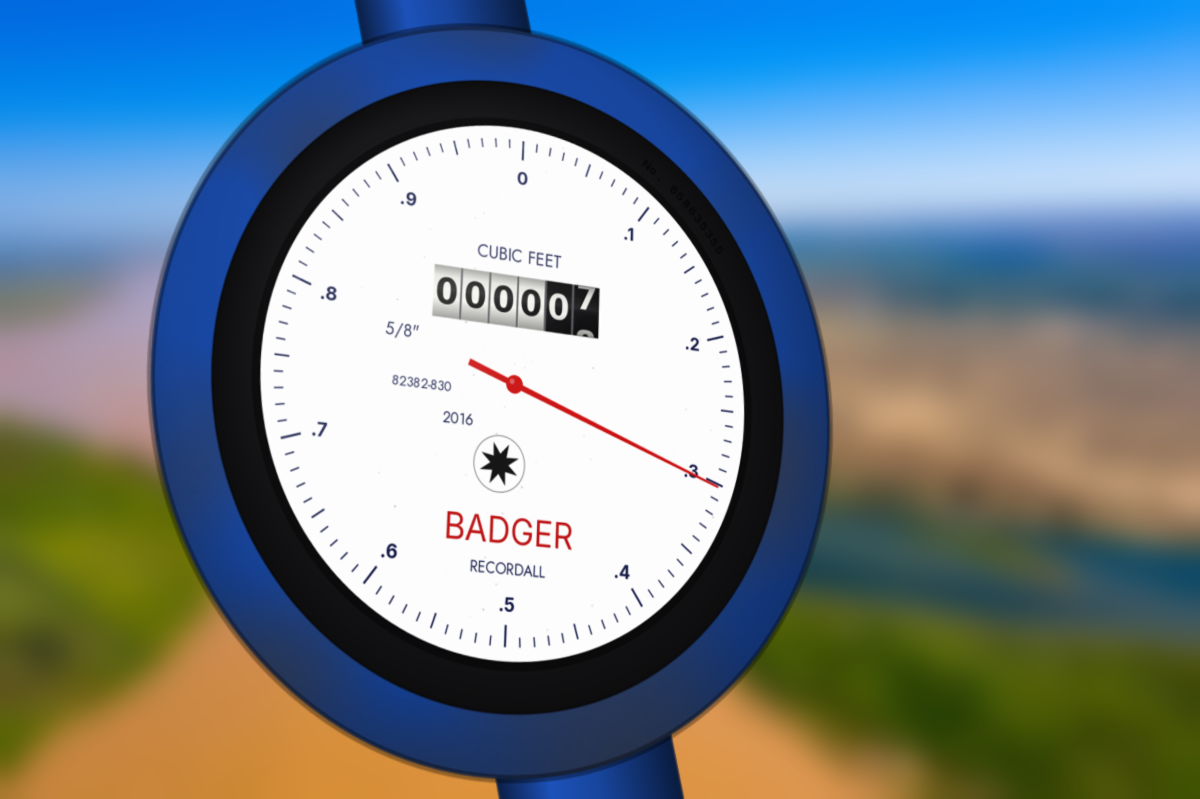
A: 7.30 ft³
